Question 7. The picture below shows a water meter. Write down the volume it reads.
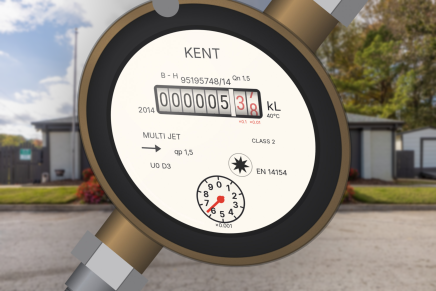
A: 5.376 kL
